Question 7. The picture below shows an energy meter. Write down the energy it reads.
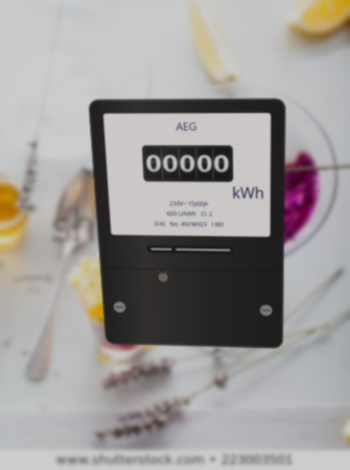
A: 0 kWh
